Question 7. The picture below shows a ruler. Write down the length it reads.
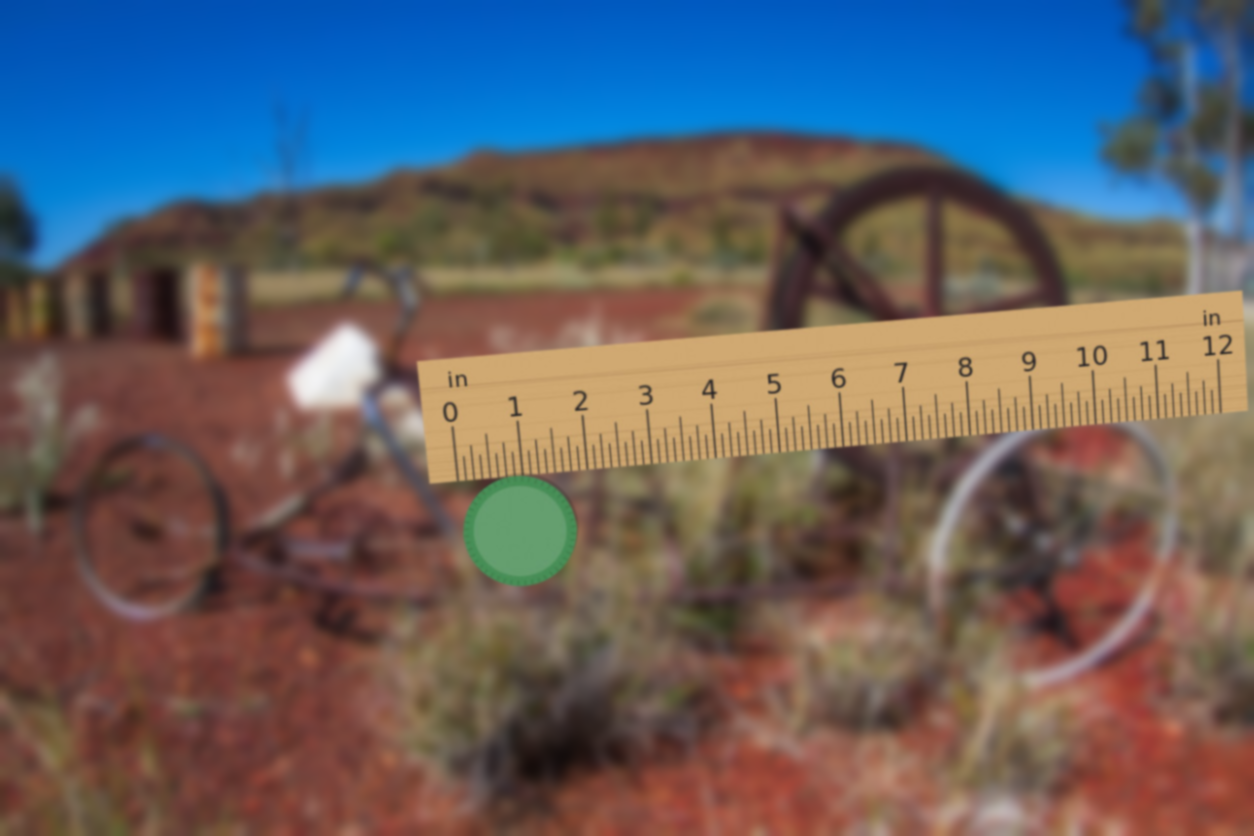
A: 1.75 in
